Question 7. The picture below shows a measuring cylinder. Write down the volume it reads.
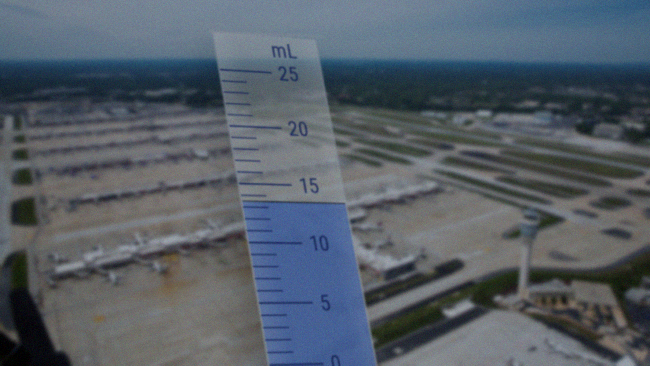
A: 13.5 mL
